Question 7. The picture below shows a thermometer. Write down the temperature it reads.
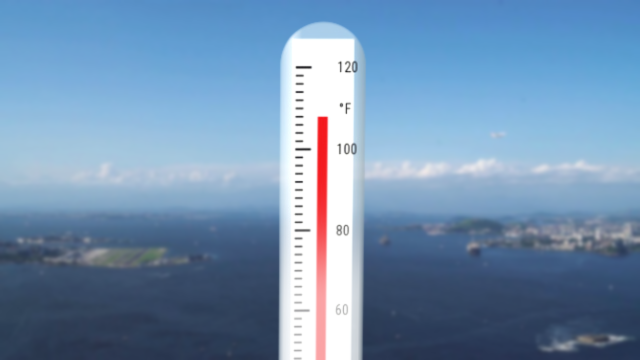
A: 108 °F
